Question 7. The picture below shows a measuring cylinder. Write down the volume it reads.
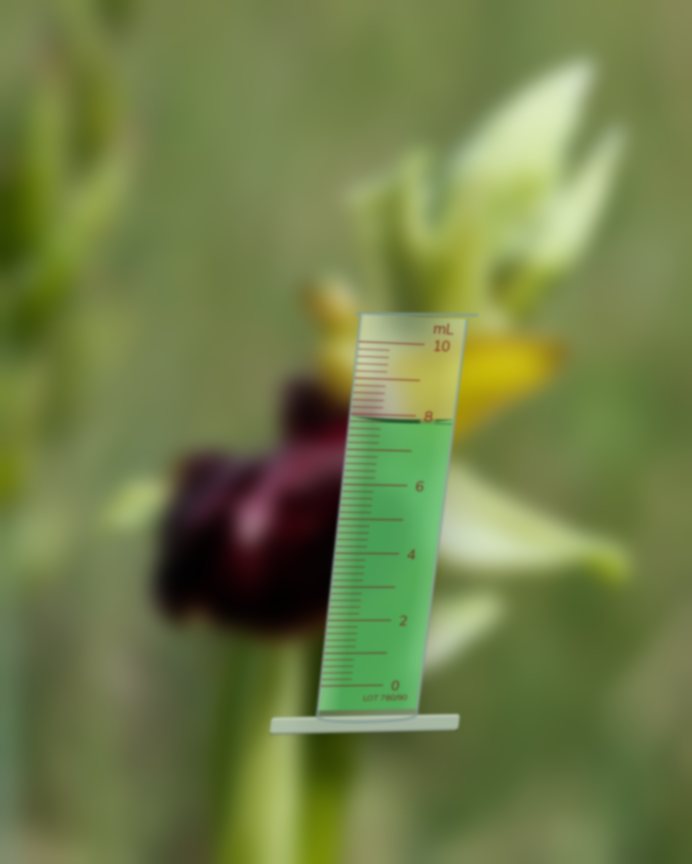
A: 7.8 mL
